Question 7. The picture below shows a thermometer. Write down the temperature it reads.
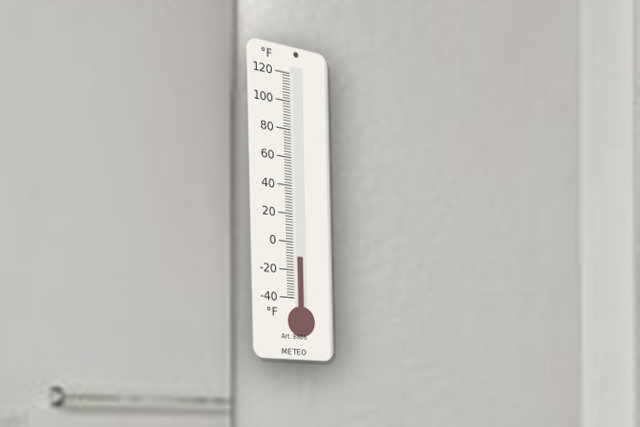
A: -10 °F
